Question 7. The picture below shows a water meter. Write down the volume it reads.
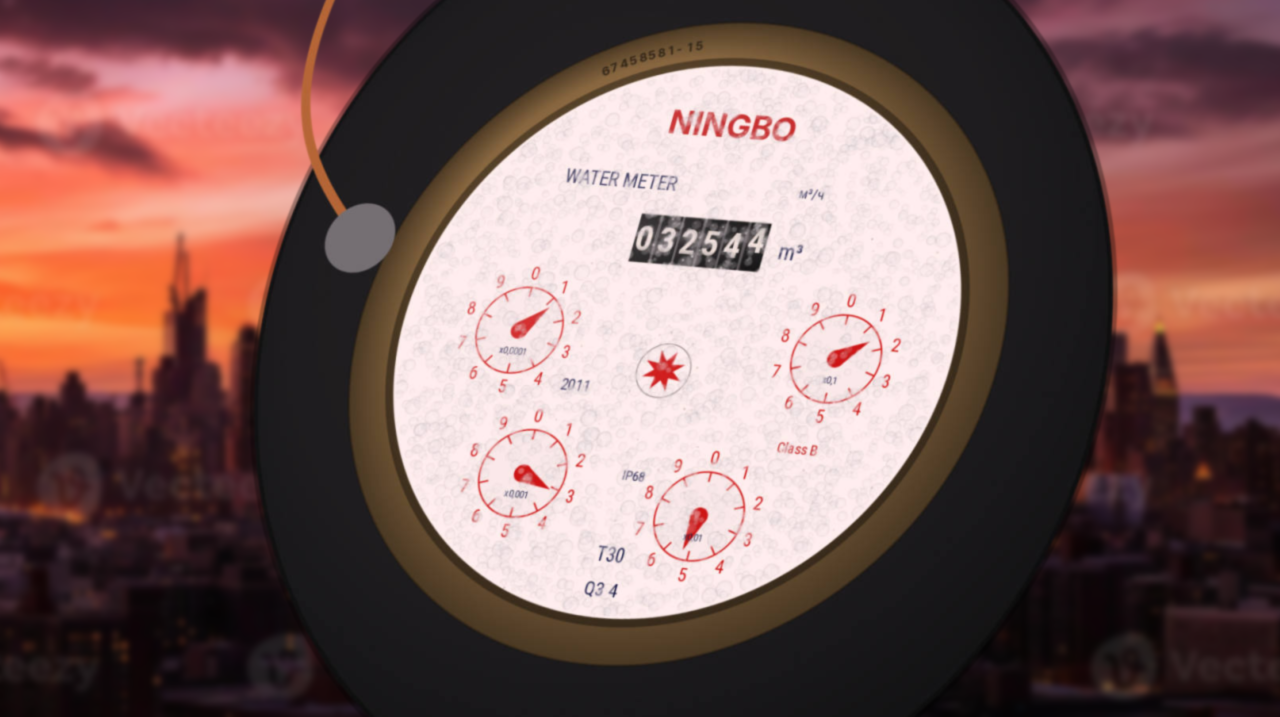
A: 32544.1531 m³
